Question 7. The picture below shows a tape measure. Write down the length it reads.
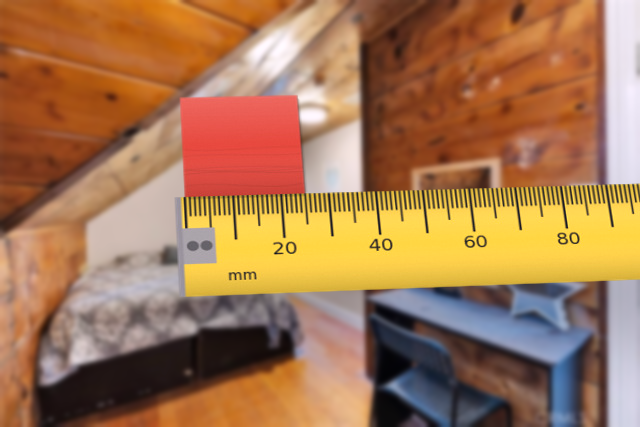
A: 25 mm
